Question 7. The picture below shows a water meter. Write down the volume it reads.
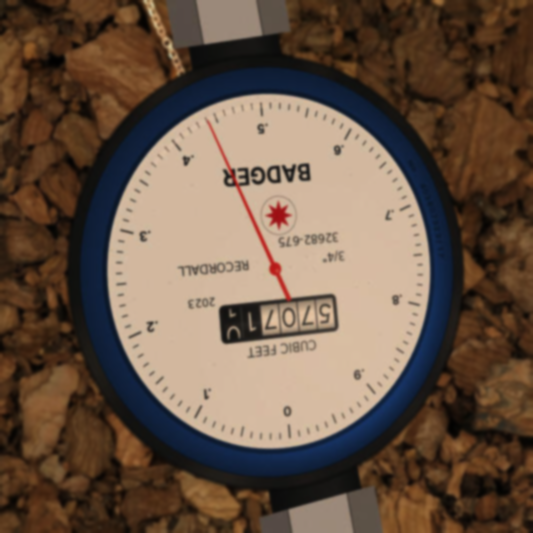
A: 570710.44 ft³
